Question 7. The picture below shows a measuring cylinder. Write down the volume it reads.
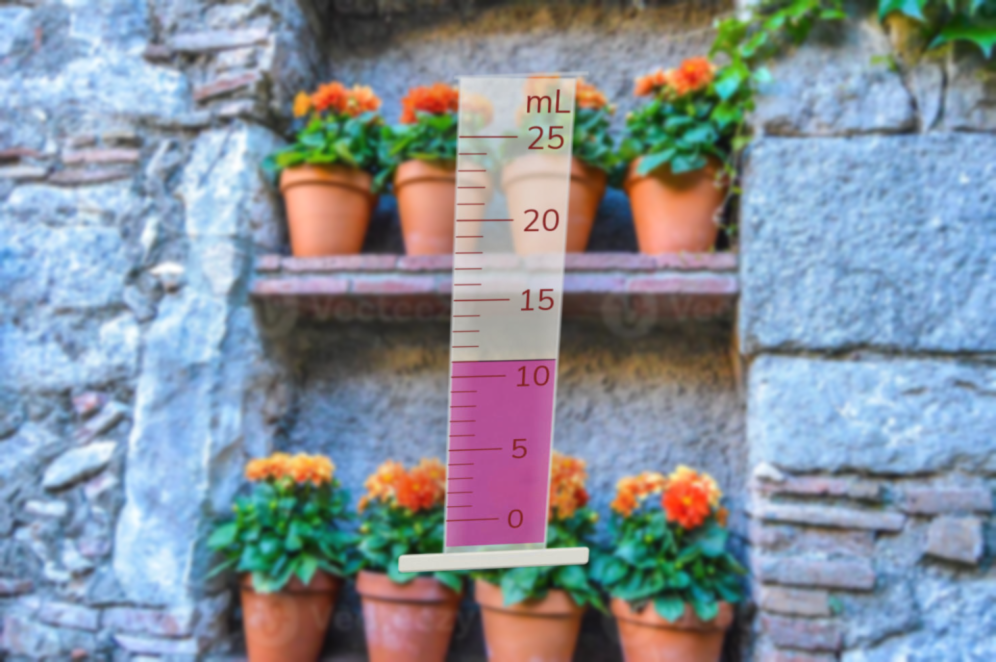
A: 11 mL
